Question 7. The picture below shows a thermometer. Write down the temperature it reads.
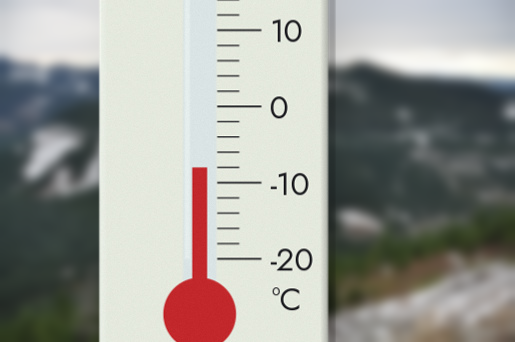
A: -8 °C
